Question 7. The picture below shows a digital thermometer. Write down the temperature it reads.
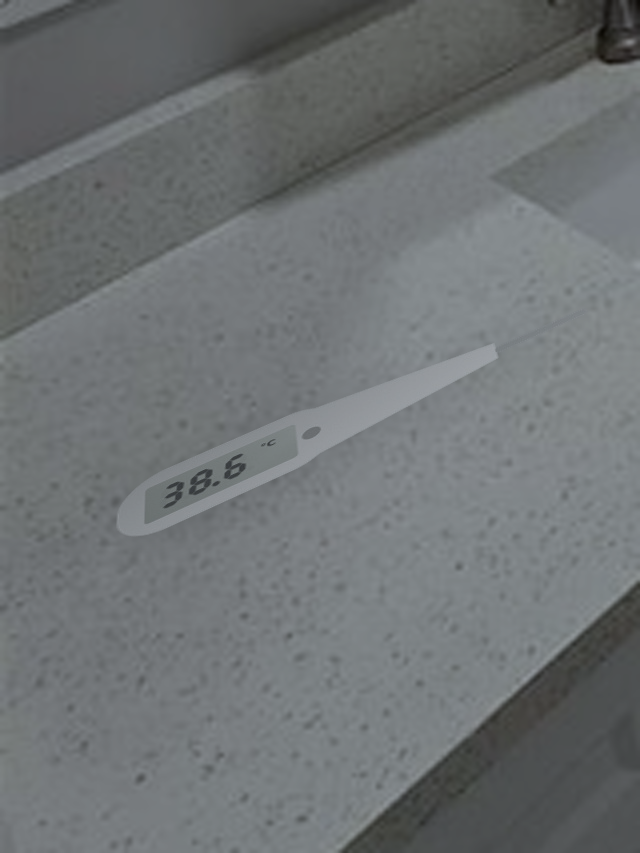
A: 38.6 °C
